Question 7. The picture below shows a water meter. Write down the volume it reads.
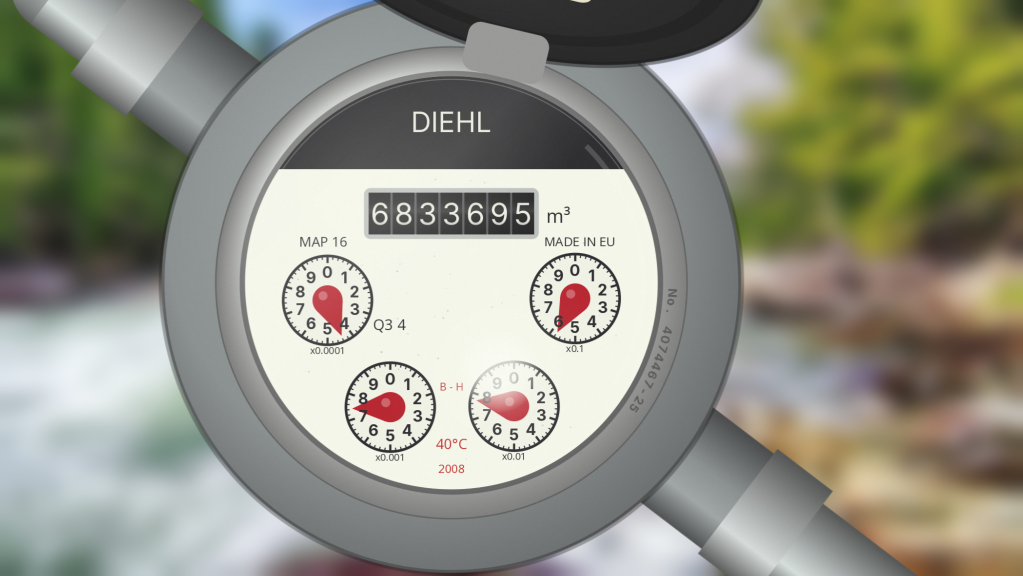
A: 6833695.5774 m³
